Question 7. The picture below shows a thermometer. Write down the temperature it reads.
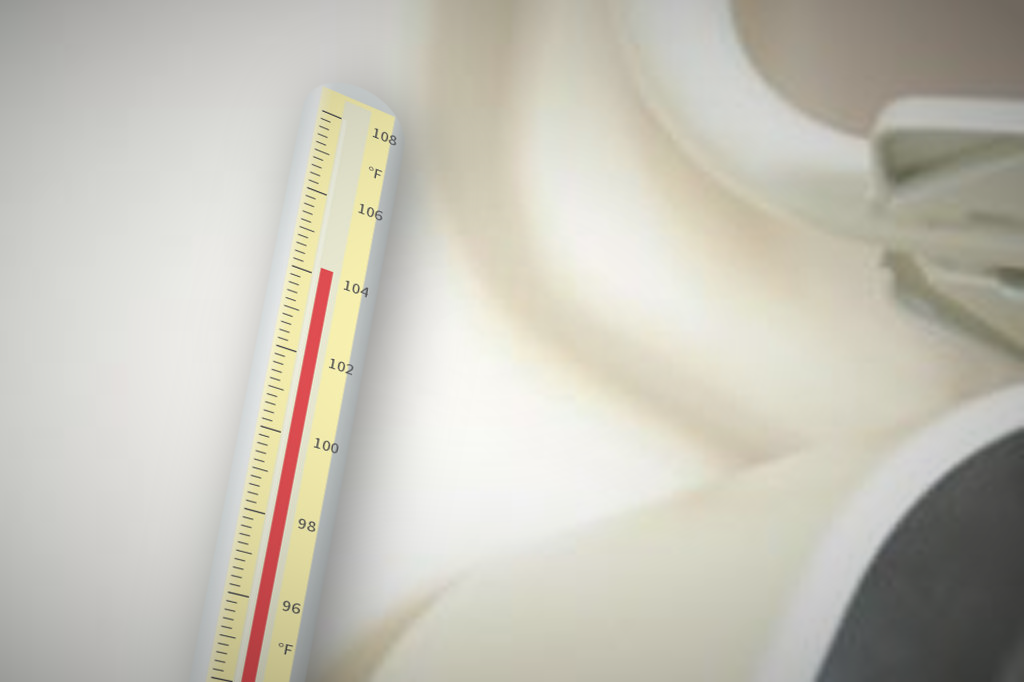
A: 104.2 °F
